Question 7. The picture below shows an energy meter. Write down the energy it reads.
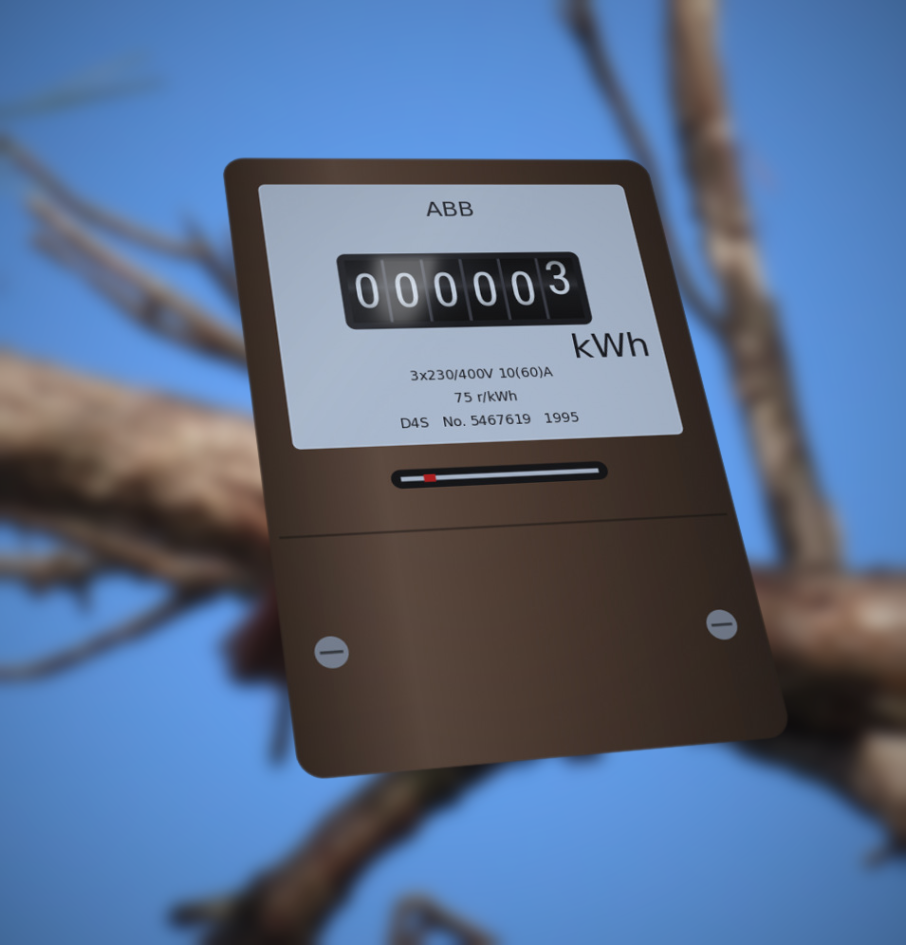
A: 3 kWh
